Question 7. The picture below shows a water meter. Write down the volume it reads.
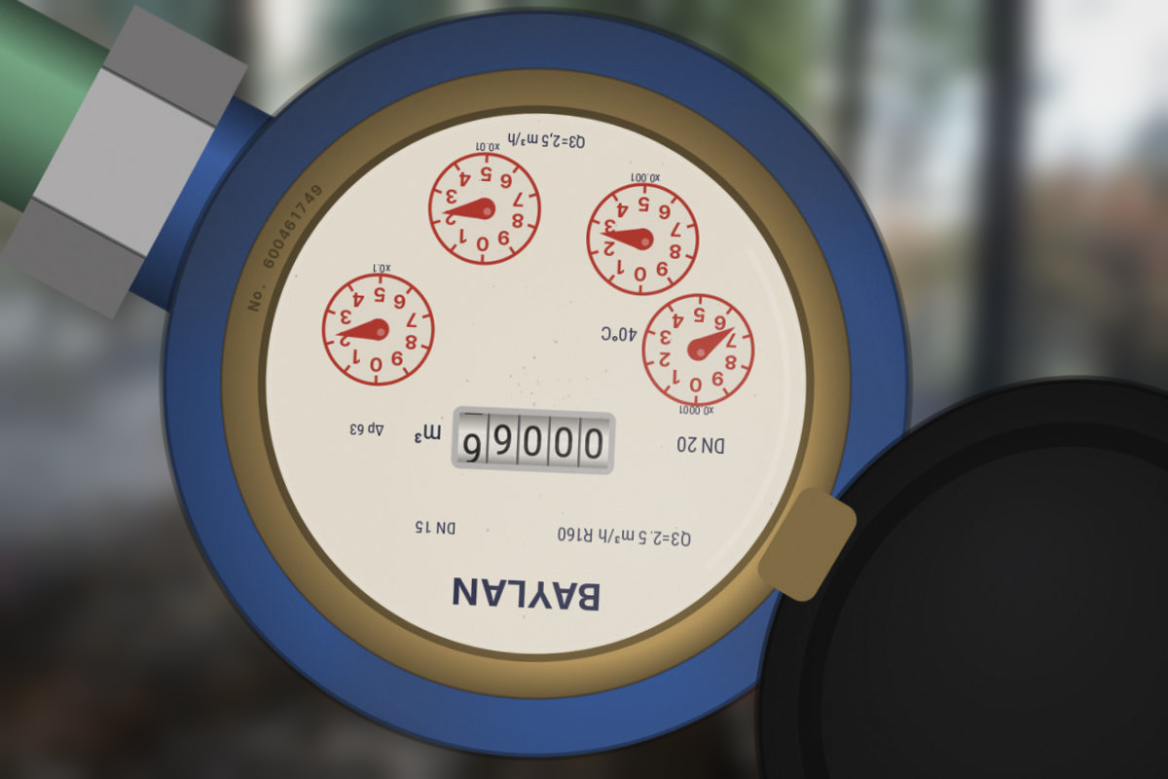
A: 66.2226 m³
